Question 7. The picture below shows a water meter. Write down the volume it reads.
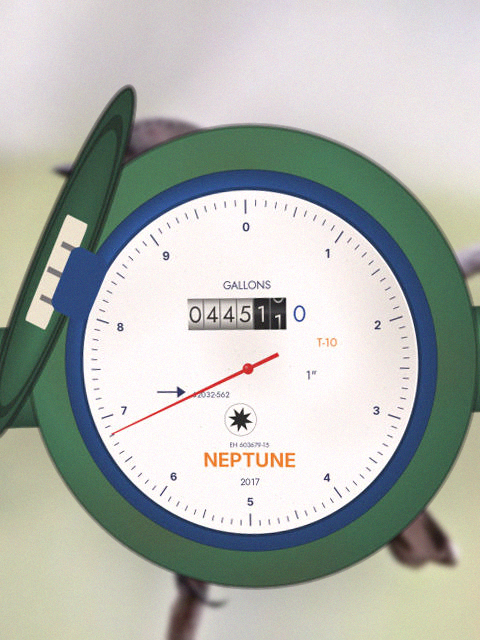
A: 445106.8 gal
